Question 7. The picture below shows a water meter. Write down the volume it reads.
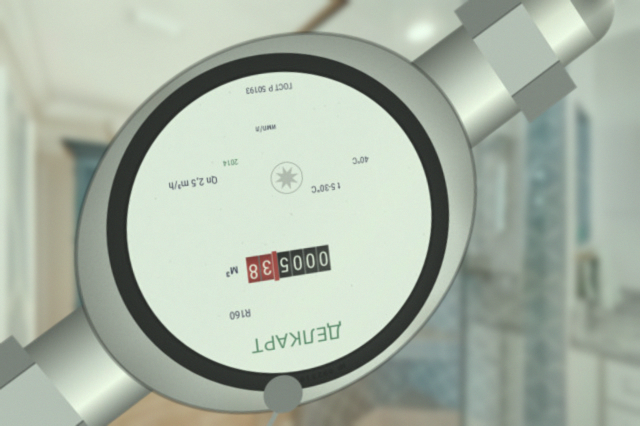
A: 5.38 m³
